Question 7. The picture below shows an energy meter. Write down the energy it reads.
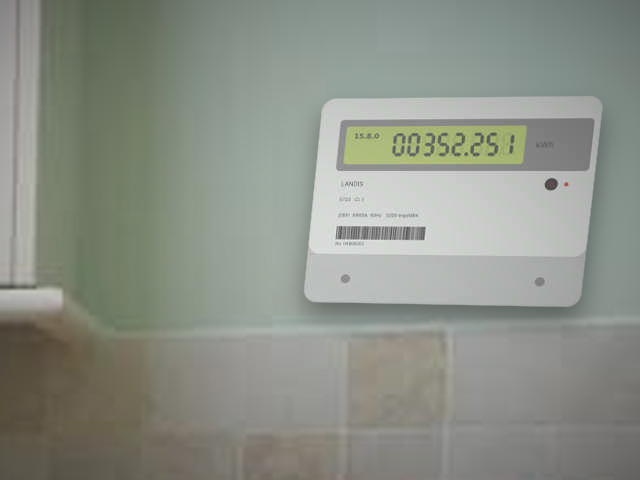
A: 352.251 kWh
